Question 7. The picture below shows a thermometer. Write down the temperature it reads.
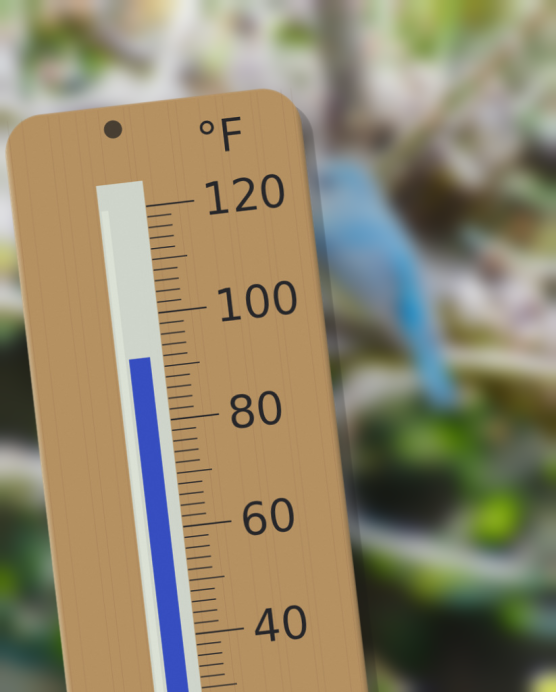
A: 92 °F
